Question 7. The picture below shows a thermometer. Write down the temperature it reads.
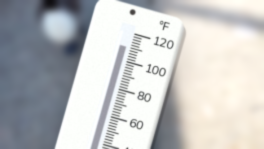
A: 110 °F
